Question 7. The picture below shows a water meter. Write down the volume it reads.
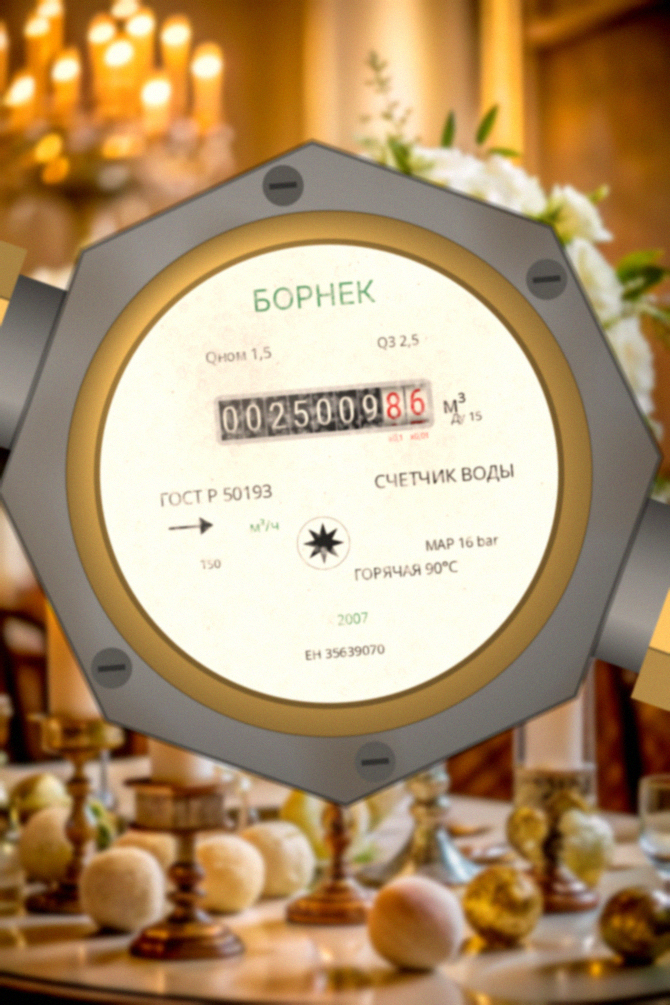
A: 25009.86 m³
